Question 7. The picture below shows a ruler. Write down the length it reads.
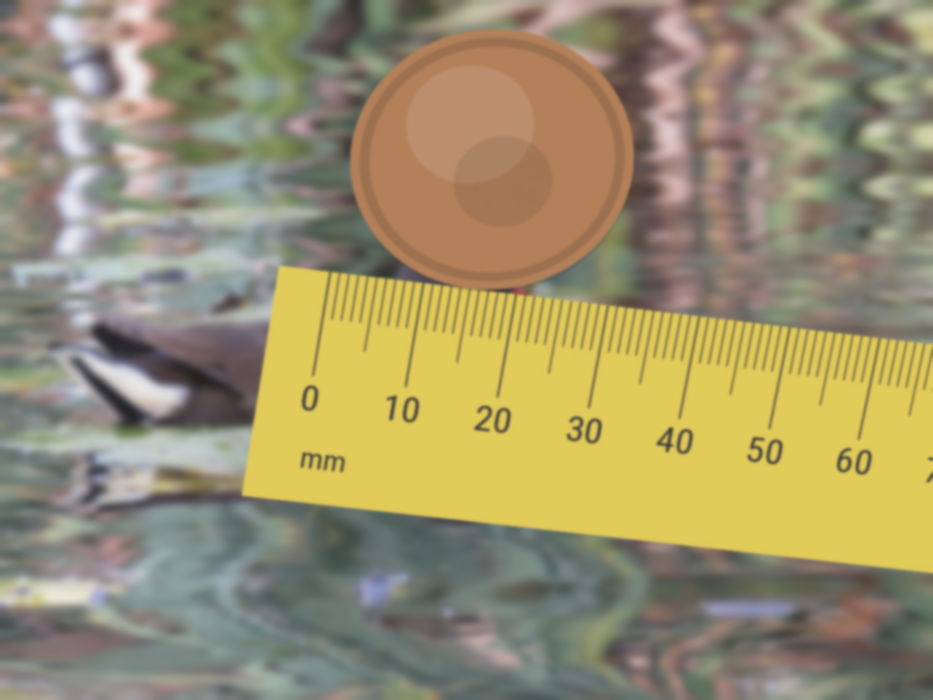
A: 30 mm
